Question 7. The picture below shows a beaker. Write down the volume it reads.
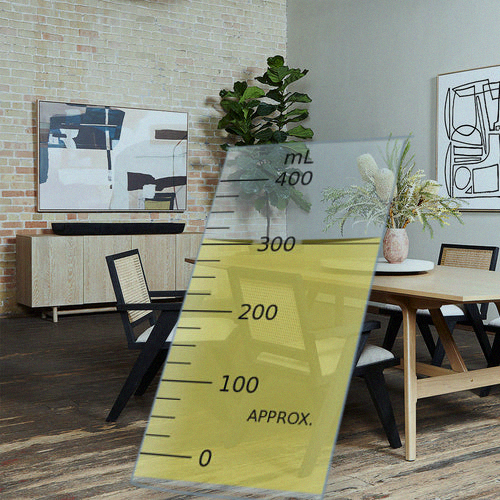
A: 300 mL
